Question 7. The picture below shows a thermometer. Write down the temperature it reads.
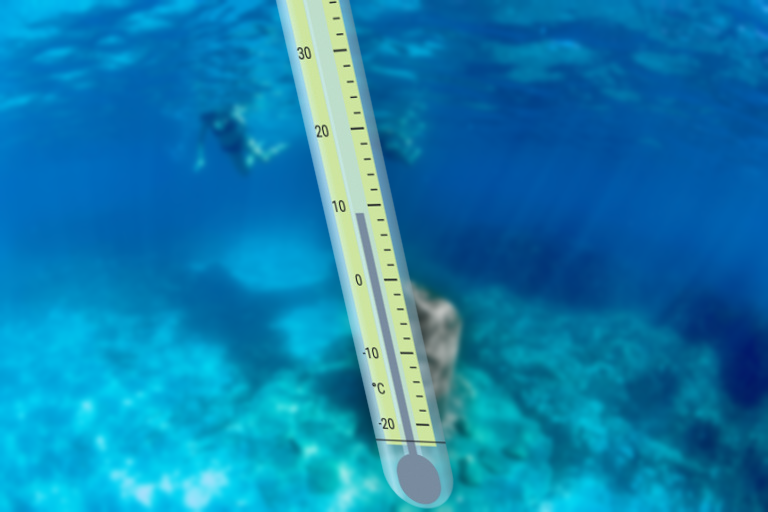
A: 9 °C
